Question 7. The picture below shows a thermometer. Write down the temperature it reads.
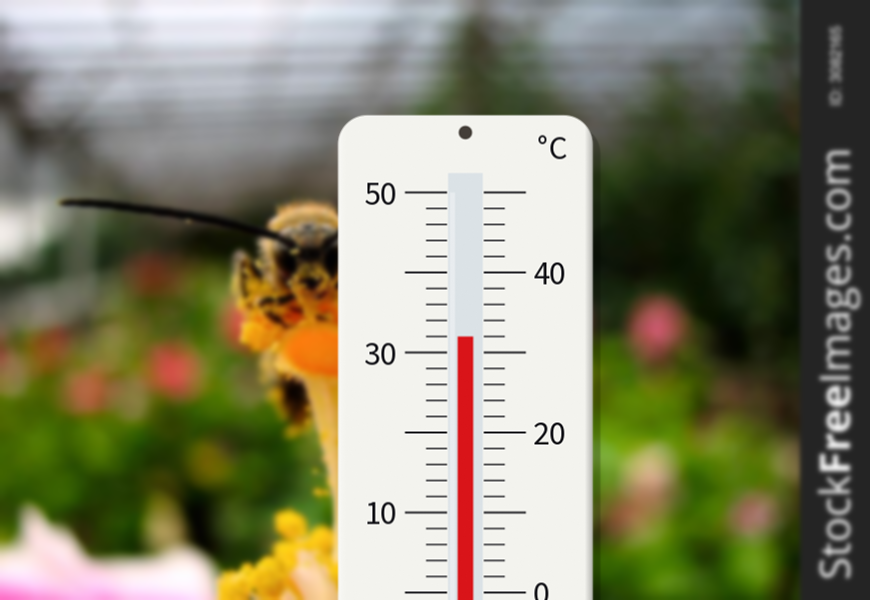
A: 32 °C
